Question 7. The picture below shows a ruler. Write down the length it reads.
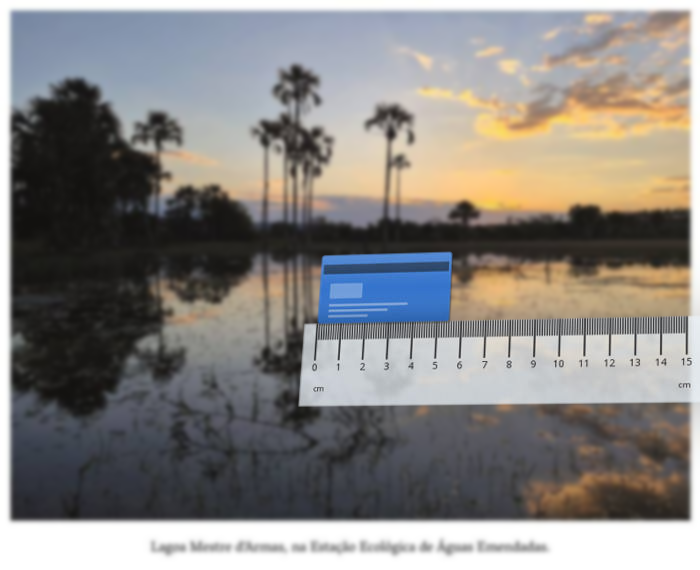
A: 5.5 cm
